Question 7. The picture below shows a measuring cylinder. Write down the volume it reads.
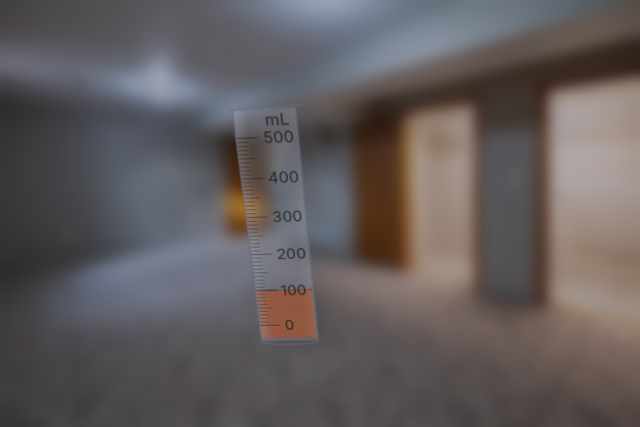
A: 100 mL
